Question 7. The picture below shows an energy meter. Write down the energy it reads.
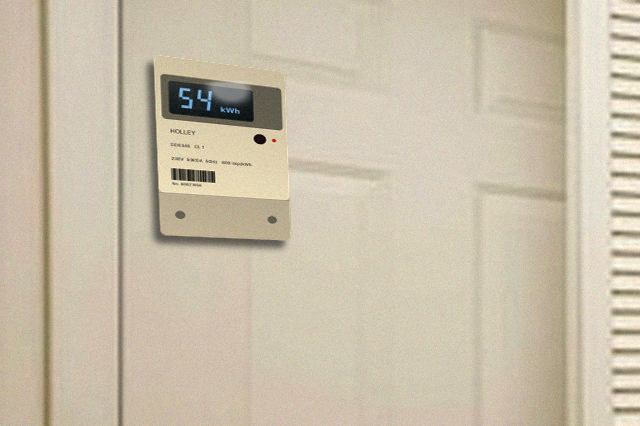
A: 54 kWh
